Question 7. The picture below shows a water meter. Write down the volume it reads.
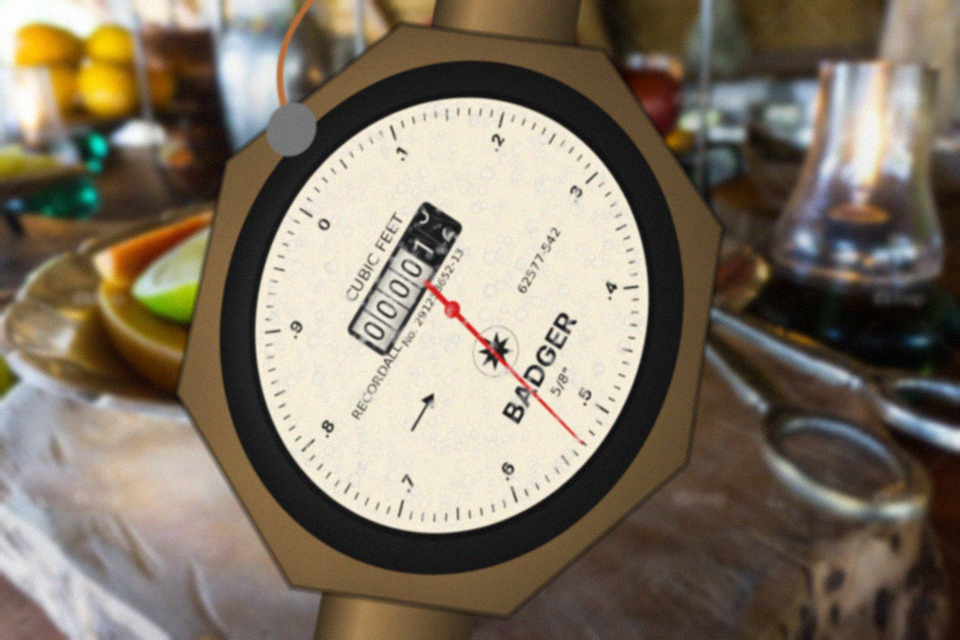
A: 15.53 ft³
